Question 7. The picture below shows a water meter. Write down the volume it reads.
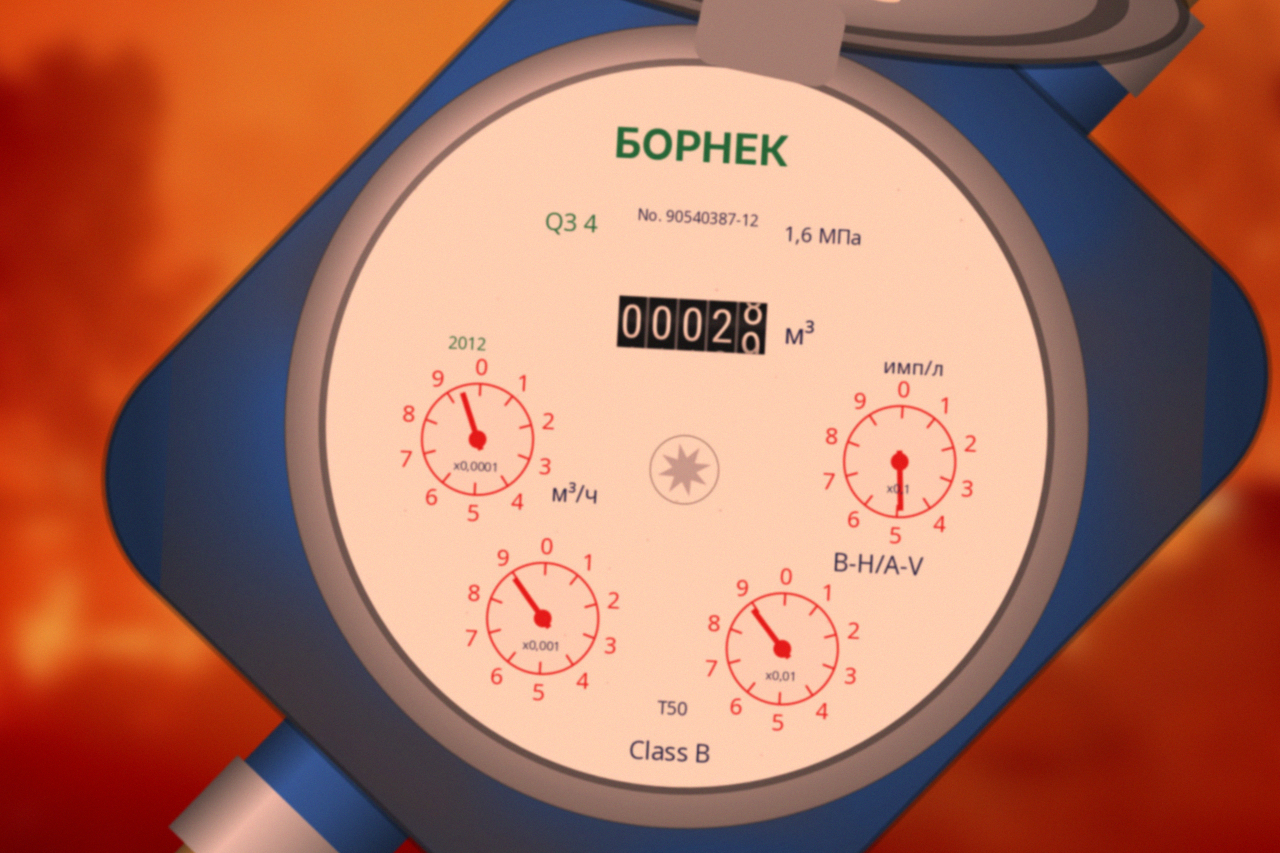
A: 28.4889 m³
